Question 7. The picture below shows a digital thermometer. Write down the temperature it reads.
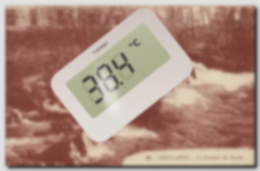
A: 38.4 °C
